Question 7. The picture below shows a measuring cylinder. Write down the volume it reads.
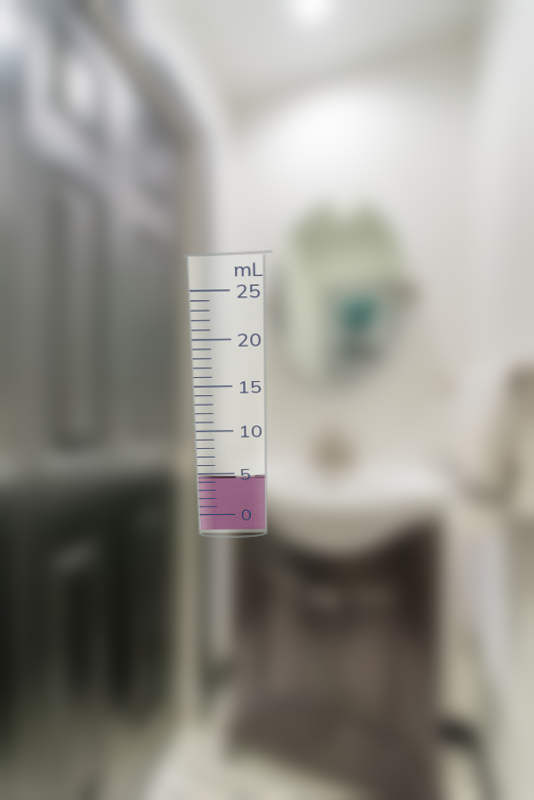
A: 4.5 mL
